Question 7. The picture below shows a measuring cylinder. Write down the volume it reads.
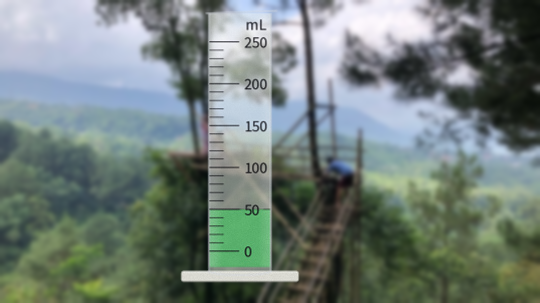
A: 50 mL
